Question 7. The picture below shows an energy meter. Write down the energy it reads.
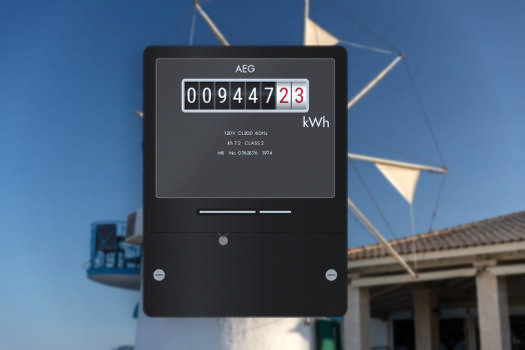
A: 9447.23 kWh
